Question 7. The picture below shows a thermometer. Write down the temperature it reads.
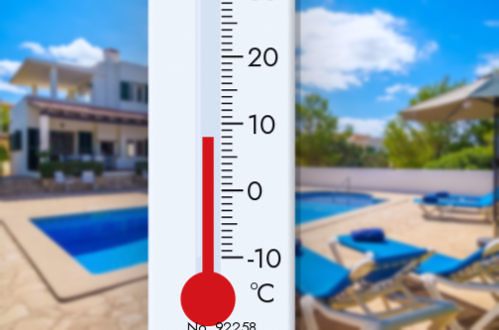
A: 8 °C
